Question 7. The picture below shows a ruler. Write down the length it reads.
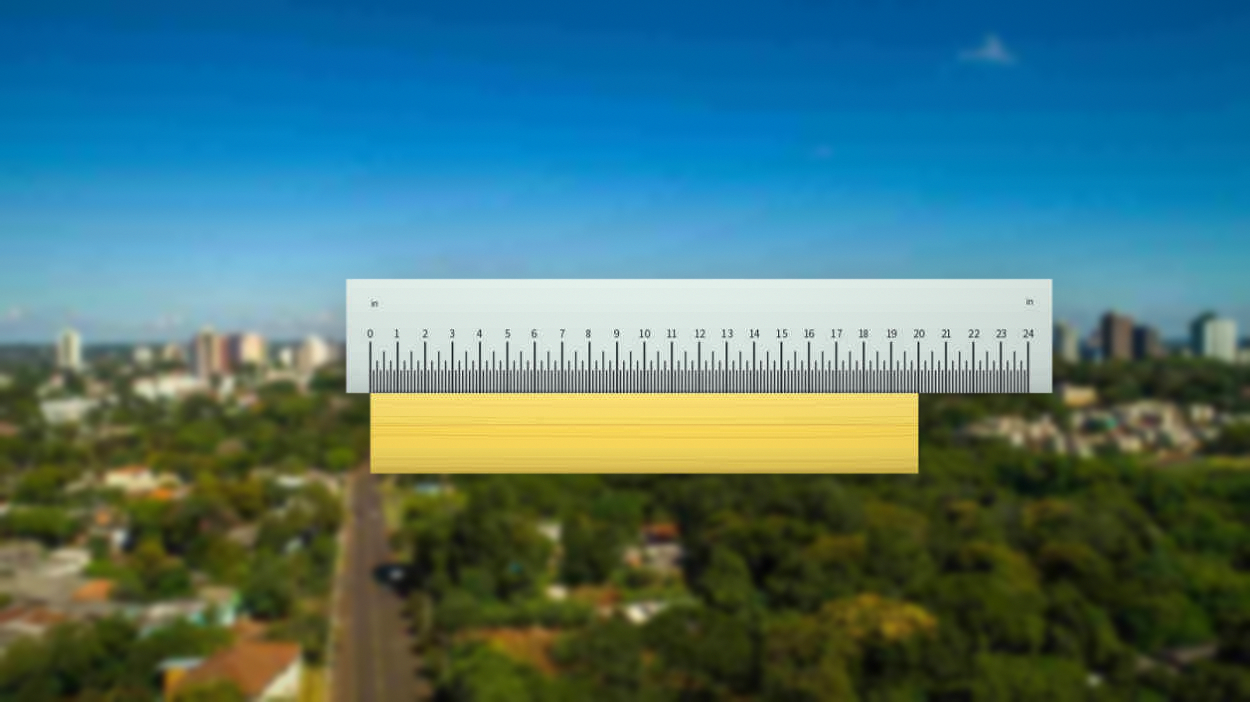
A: 20 in
